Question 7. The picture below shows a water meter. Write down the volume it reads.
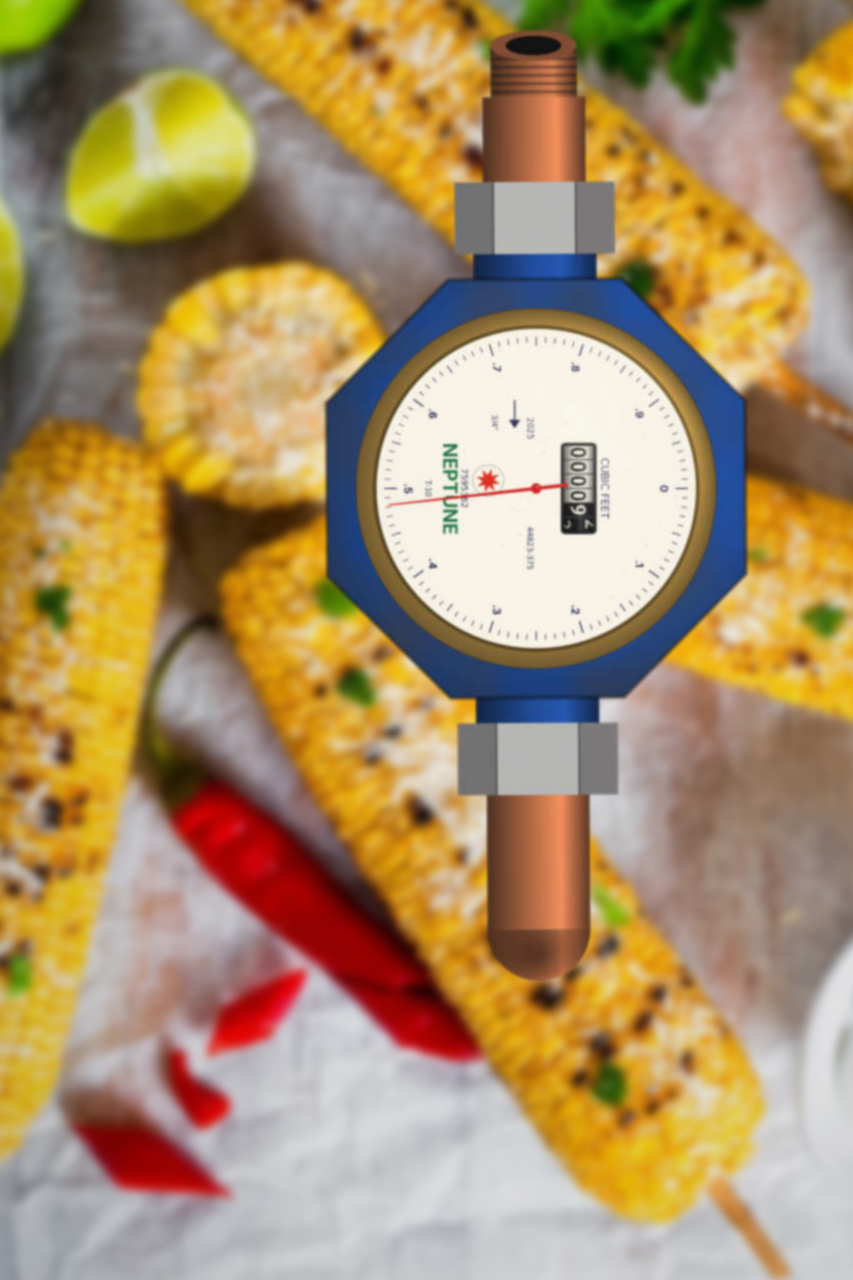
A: 92.48 ft³
